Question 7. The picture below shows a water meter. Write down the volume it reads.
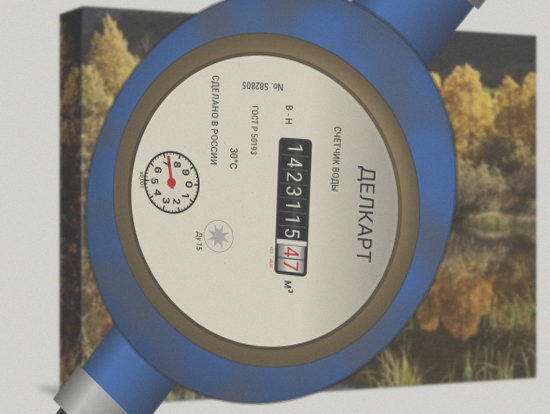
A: 1423115.477 m³
